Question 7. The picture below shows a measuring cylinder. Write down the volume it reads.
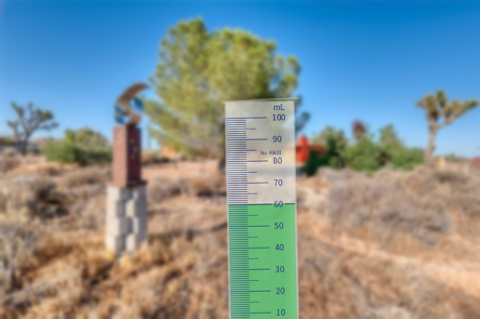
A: 60 mL
